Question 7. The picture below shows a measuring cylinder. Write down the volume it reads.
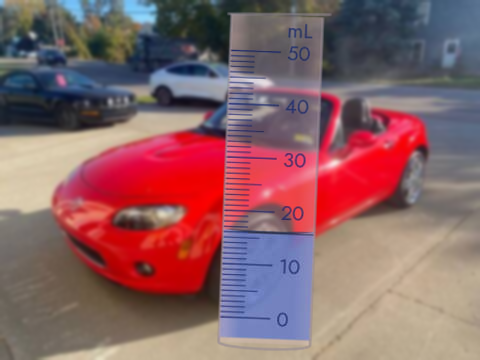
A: 16 mL
